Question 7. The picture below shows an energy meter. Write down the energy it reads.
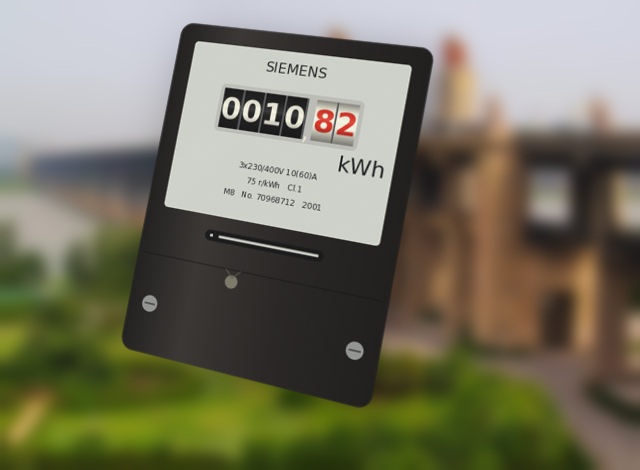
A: 10.82 kWh
